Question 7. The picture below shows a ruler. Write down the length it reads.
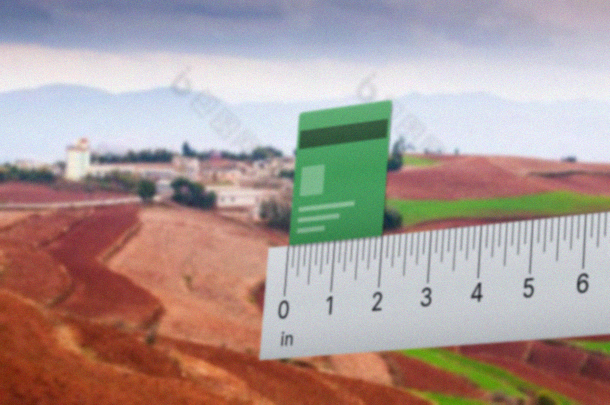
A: 2 in
